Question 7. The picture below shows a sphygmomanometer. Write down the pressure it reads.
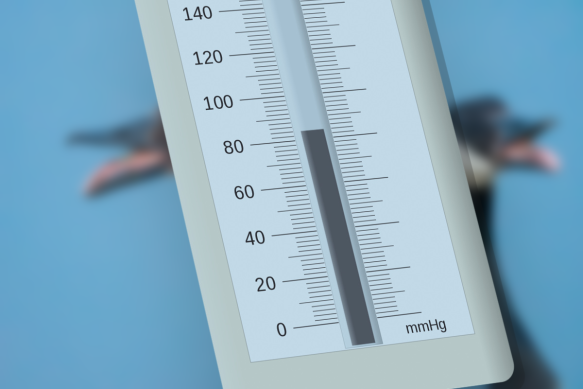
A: 84 mmHg
